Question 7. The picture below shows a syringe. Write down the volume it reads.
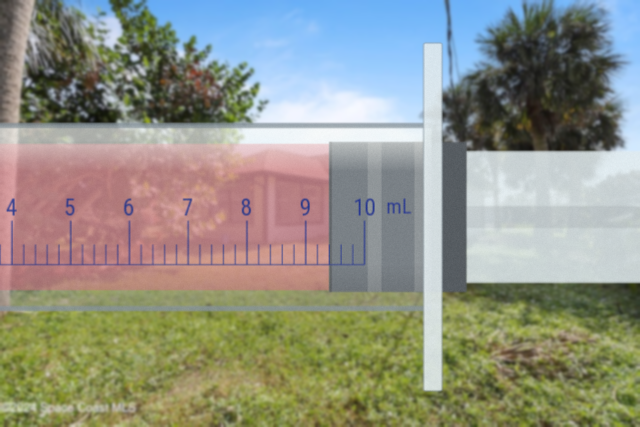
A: 9.4 mL
